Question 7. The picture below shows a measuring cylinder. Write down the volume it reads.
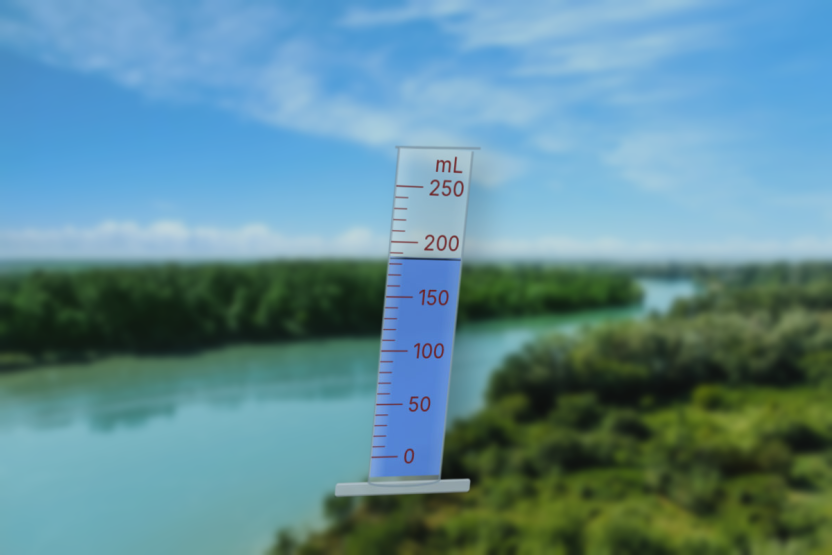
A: 185 mL
